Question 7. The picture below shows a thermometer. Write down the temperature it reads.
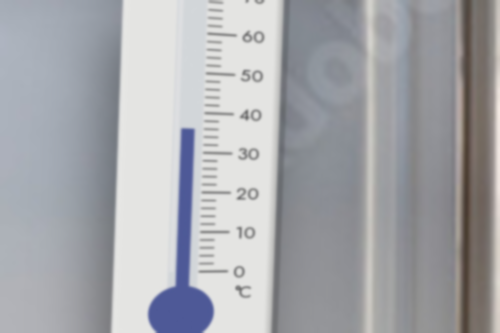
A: 36 °C
